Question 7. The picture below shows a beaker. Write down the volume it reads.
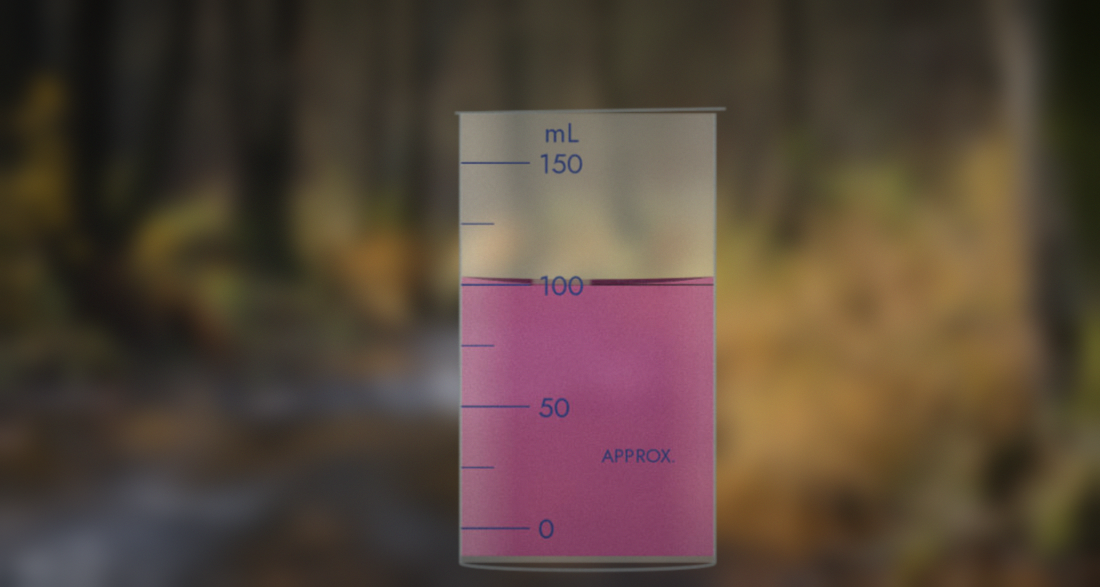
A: 100 mL
